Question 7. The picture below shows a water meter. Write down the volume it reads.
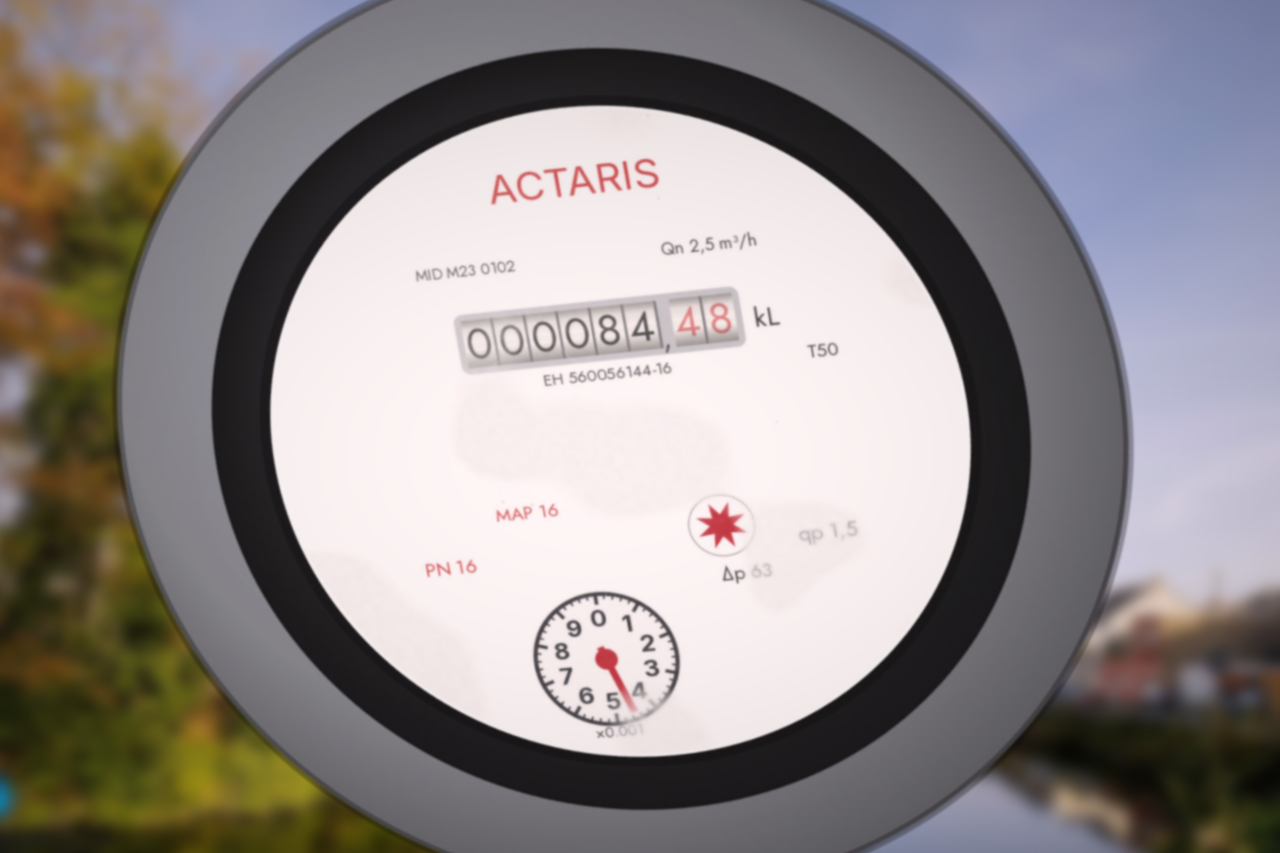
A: 84.484 kL
